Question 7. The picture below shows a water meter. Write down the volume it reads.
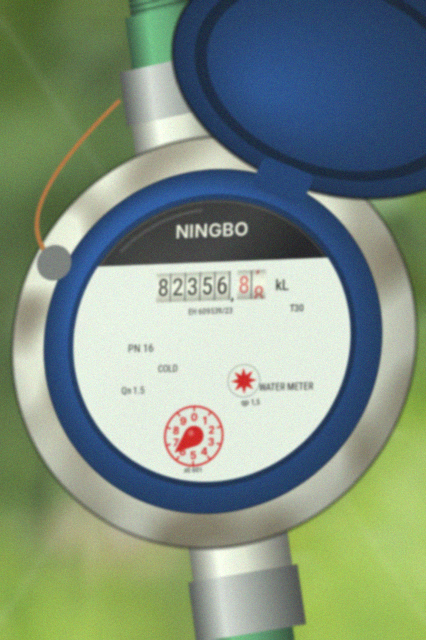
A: 82356.876 kL
